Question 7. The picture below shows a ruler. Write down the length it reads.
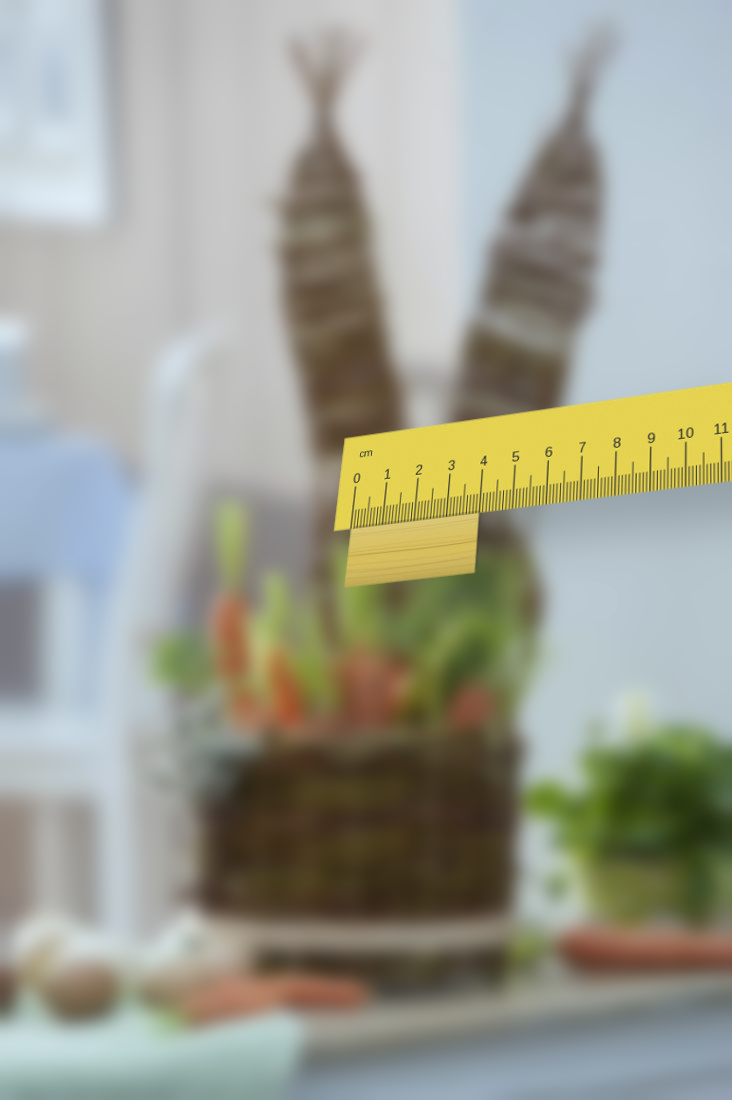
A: 4 cm
